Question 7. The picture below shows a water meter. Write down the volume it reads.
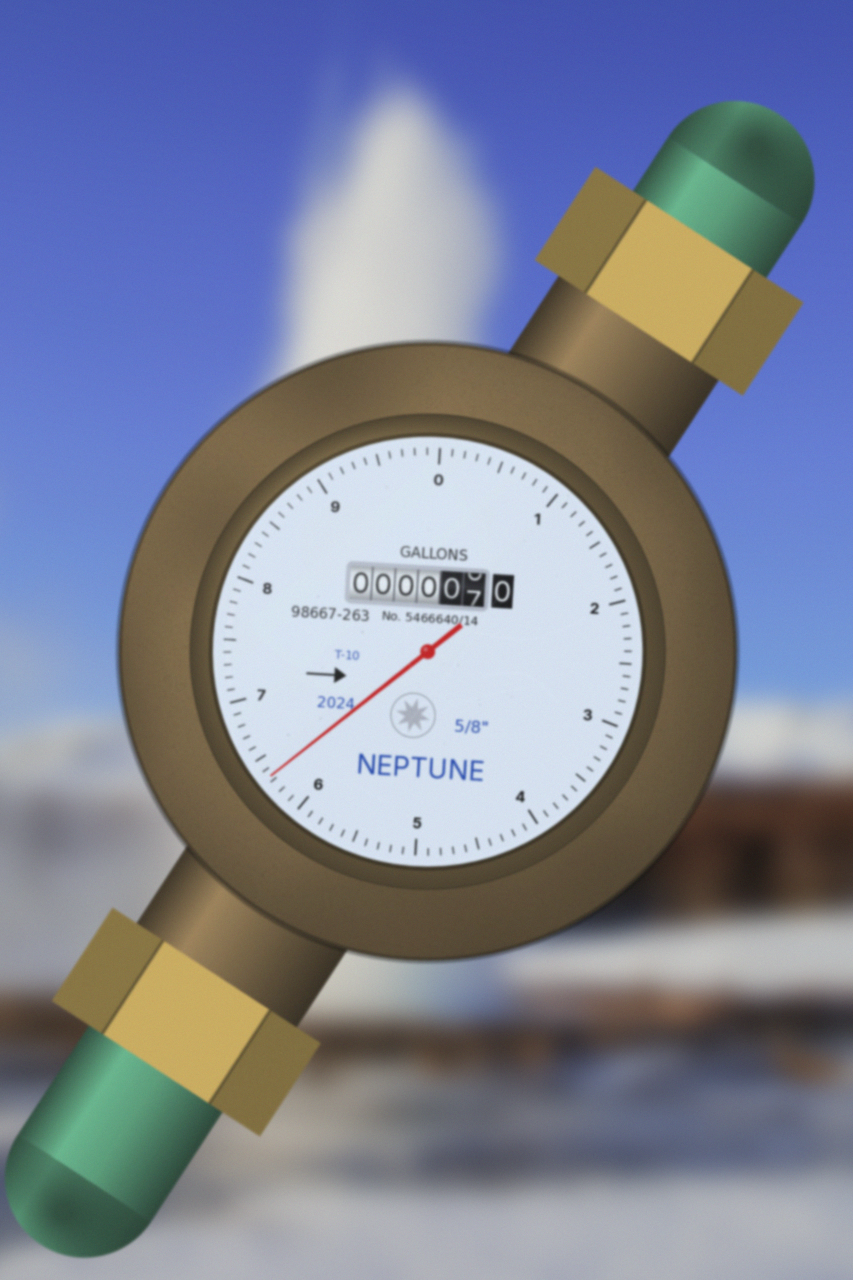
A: 66.3 gal
